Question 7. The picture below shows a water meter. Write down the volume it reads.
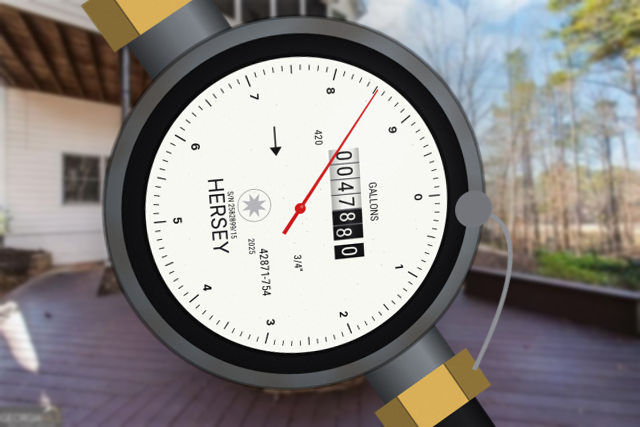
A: 47878.5 gal
